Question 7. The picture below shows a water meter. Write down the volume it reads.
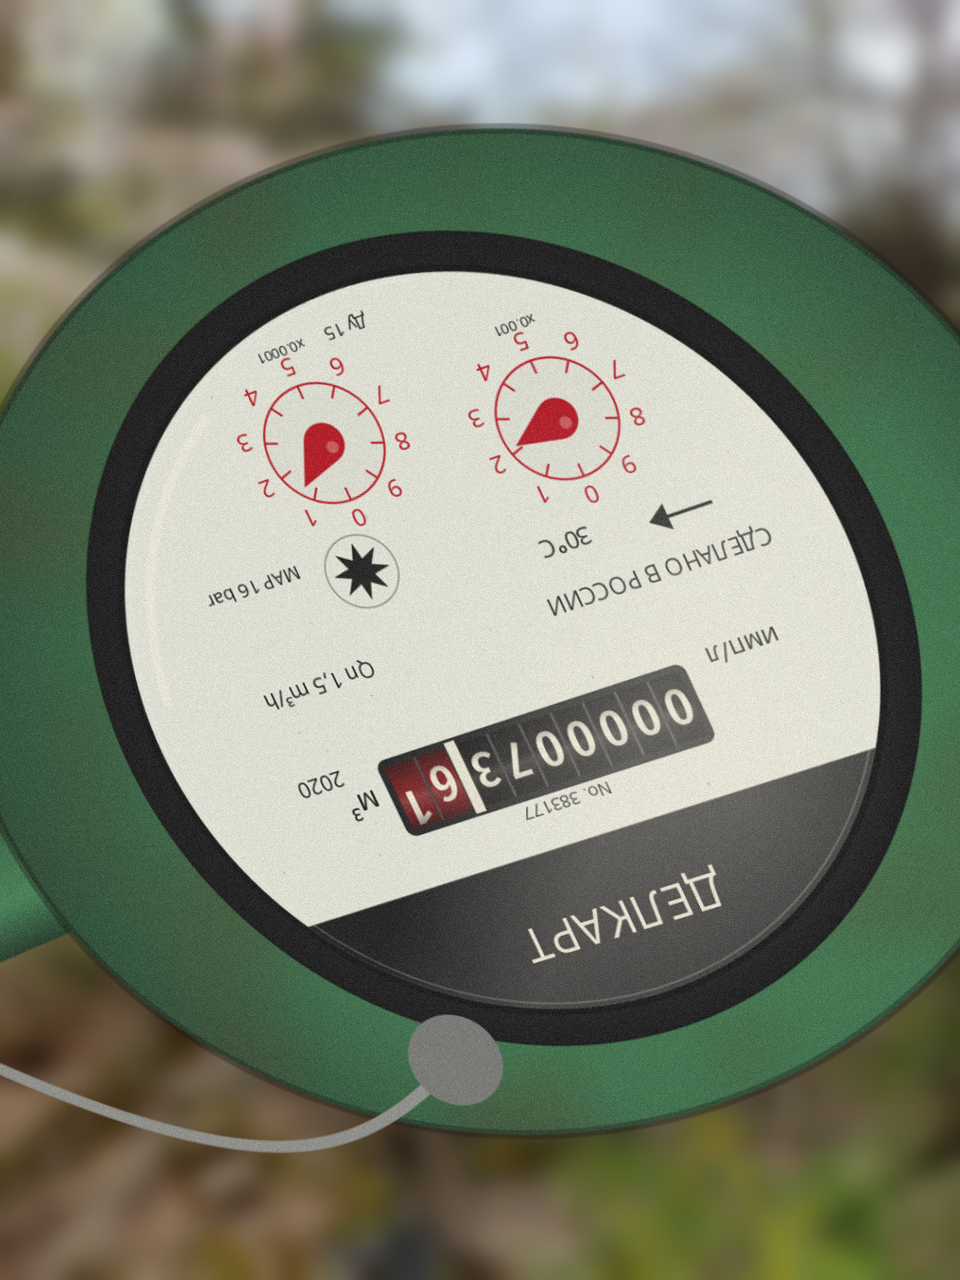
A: 73.6121 m³
